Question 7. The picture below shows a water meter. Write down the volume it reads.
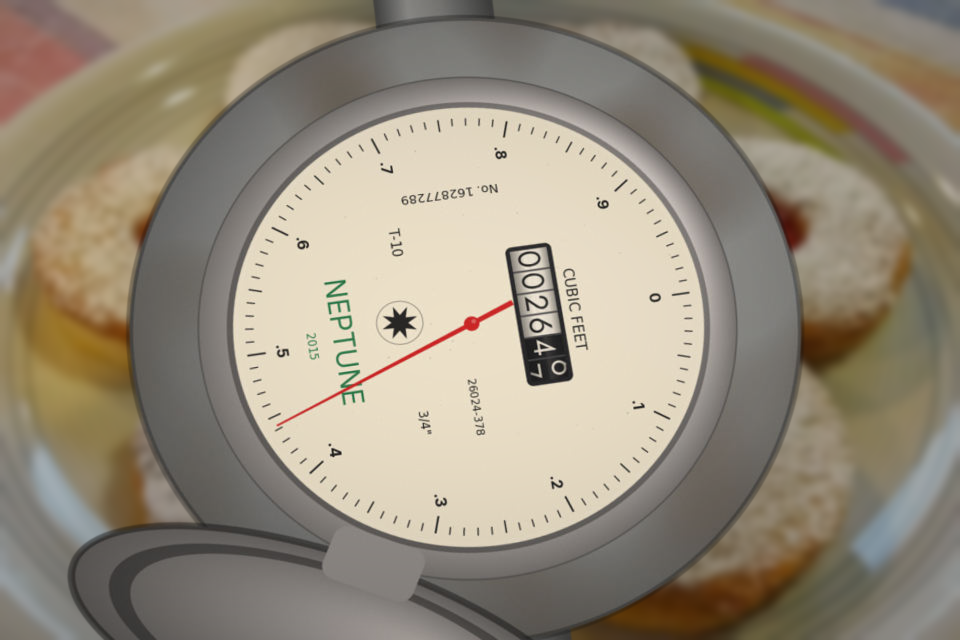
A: 2646.44 ft³
